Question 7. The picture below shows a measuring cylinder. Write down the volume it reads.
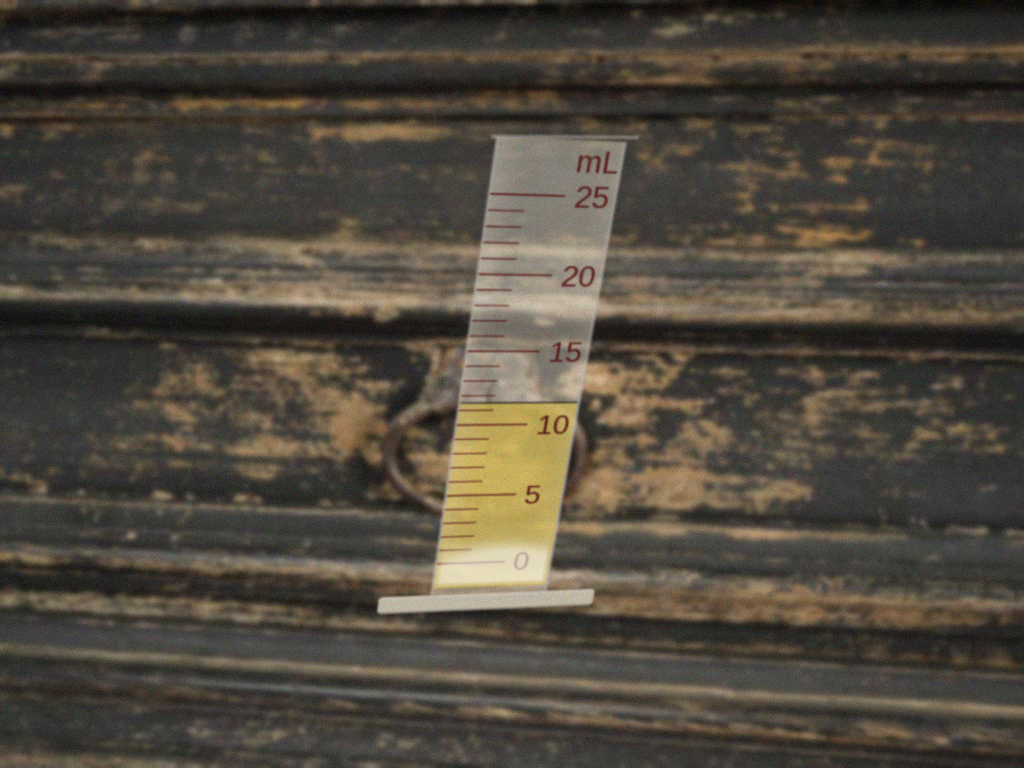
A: 11.5 mL
